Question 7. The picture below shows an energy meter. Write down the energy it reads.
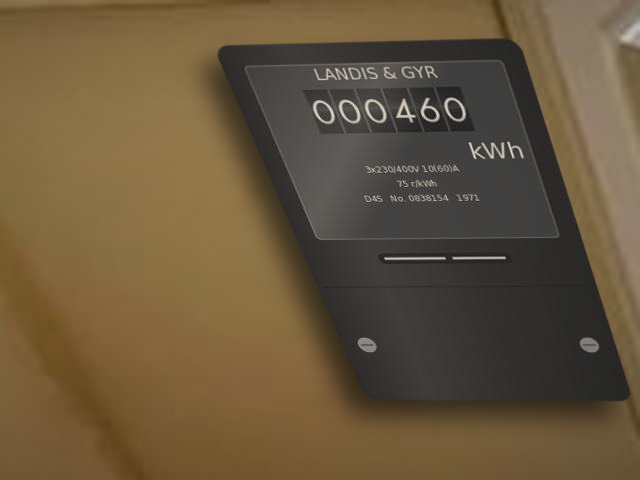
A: 460 kWh
